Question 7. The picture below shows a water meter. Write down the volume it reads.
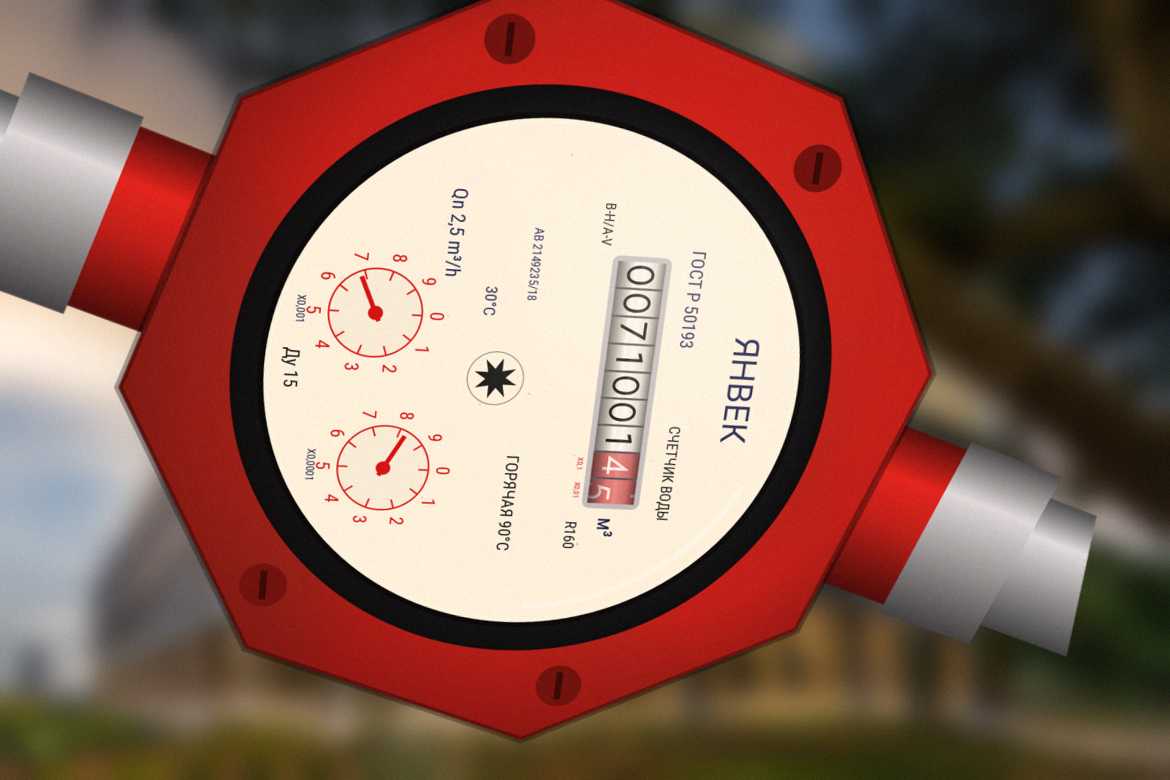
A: 71001.4468 m³
